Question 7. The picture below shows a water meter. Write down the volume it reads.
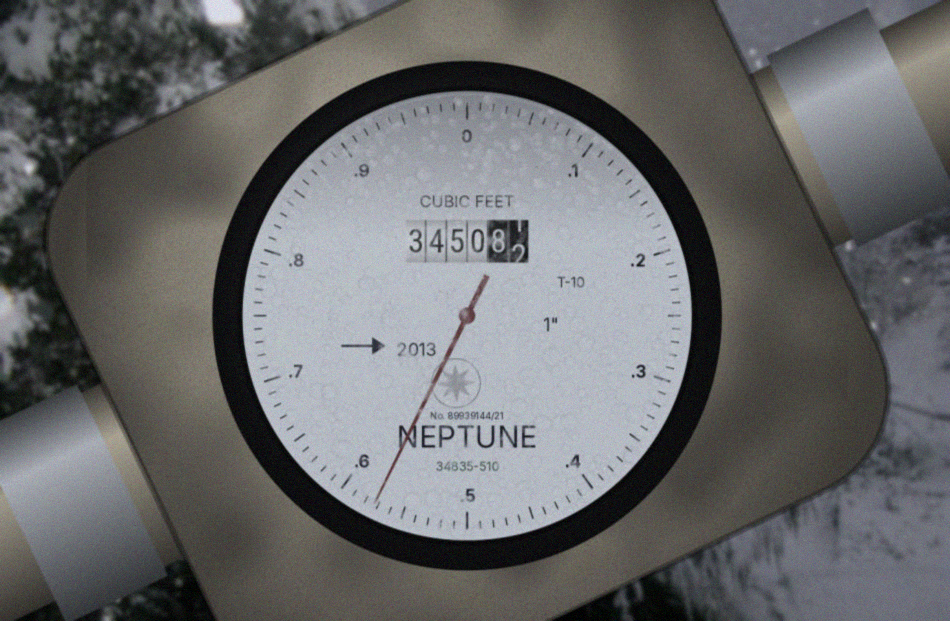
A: 345081.57 ft³
